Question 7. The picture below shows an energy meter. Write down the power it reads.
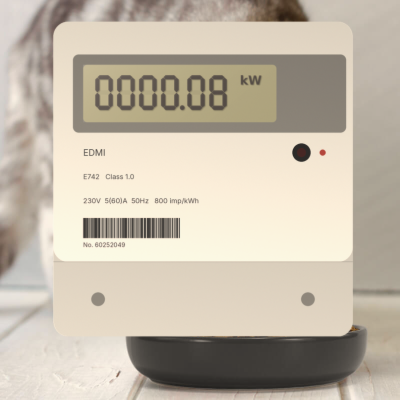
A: 0.08 kW
